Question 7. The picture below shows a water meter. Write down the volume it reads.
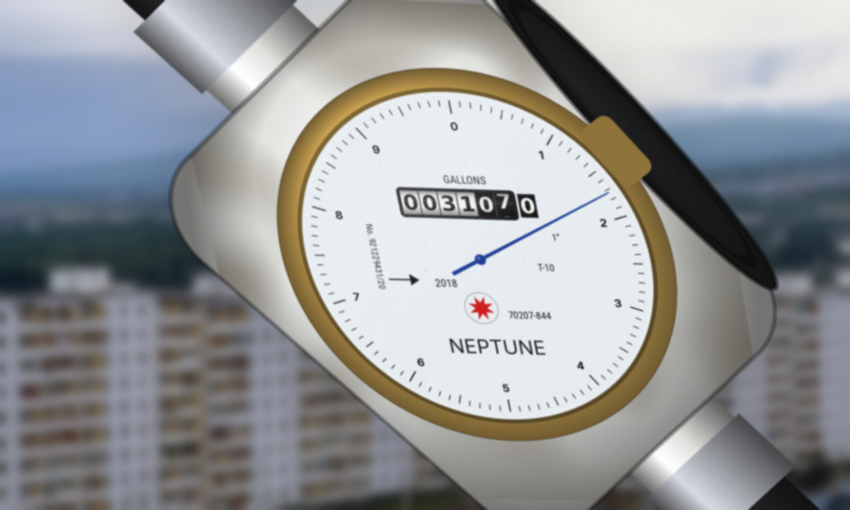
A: 31071.7 gal
